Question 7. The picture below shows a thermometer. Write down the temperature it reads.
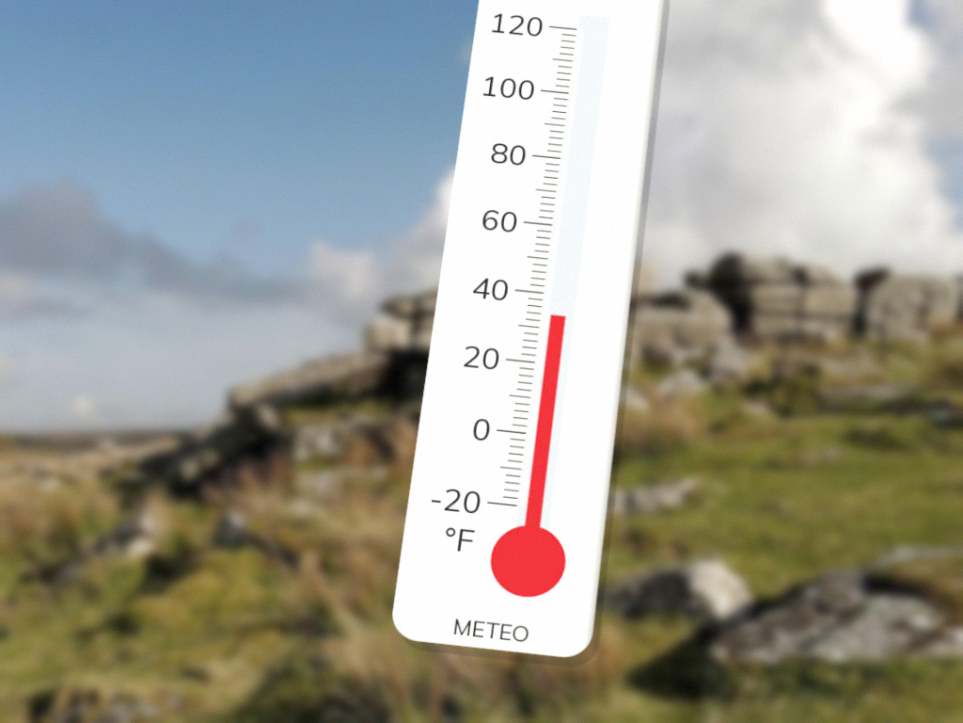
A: 34 °F
